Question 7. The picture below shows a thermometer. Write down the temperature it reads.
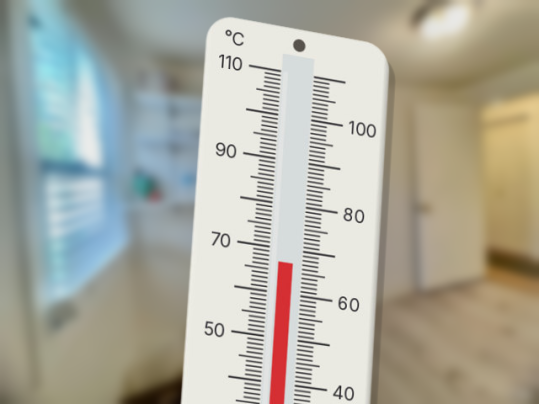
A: 67 °C
